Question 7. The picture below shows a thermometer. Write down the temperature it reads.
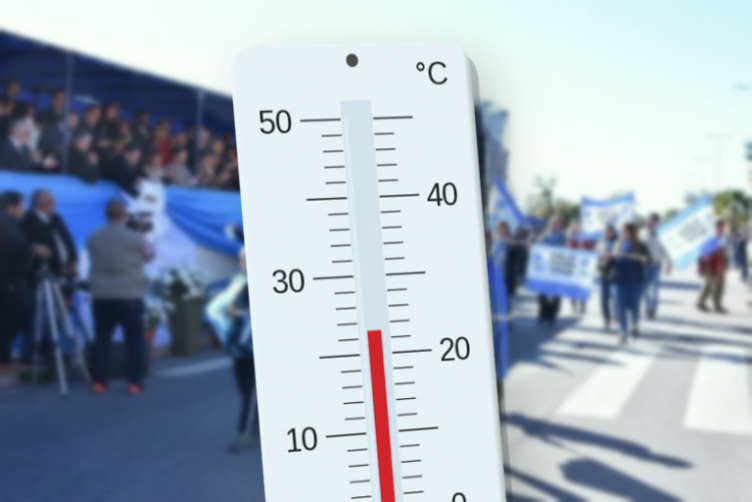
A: 23 °C
